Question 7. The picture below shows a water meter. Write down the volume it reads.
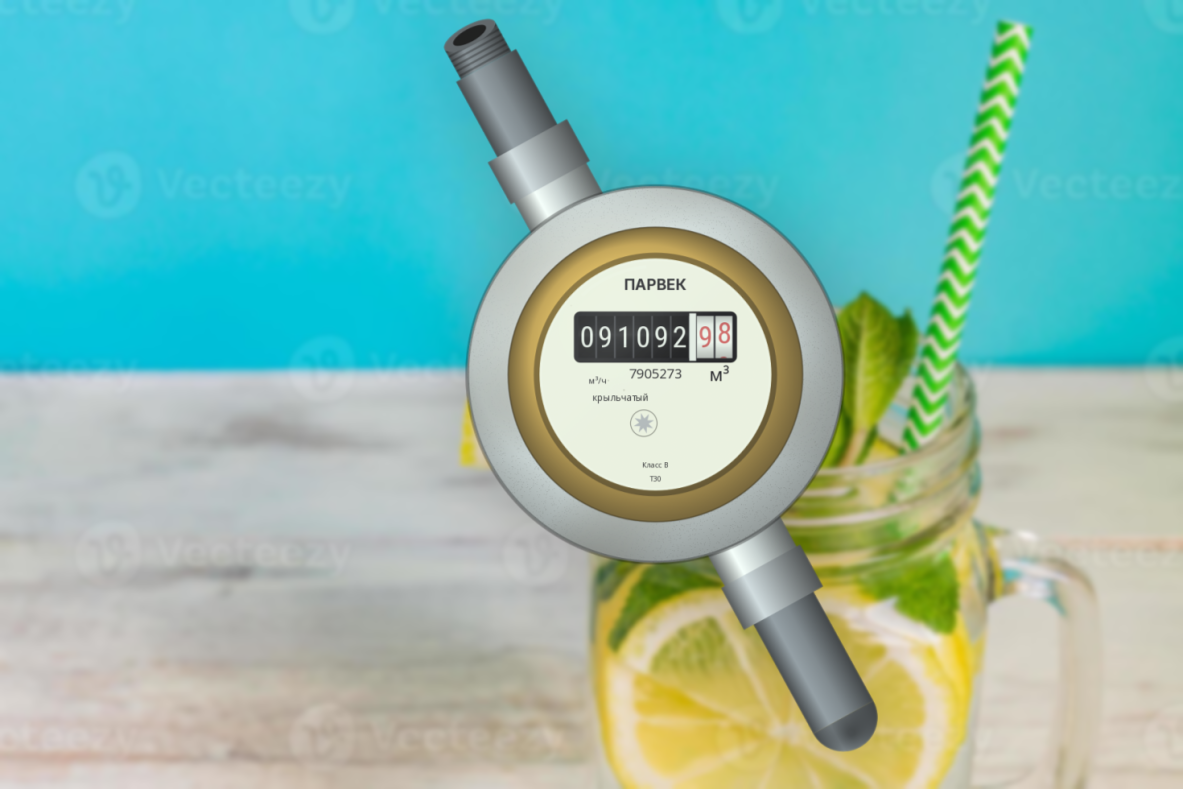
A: 91092.98 m³
